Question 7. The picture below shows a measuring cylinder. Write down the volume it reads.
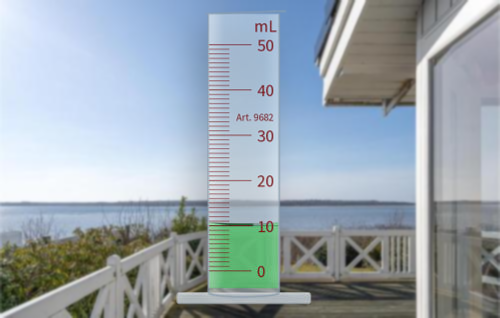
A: 10 mL
